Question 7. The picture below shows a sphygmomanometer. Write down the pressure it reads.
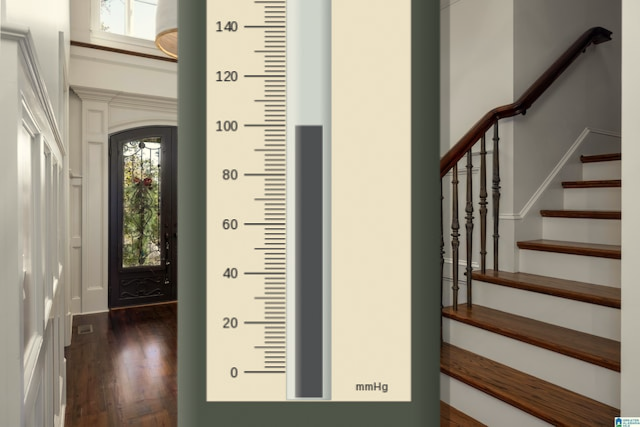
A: 100 mmHg
